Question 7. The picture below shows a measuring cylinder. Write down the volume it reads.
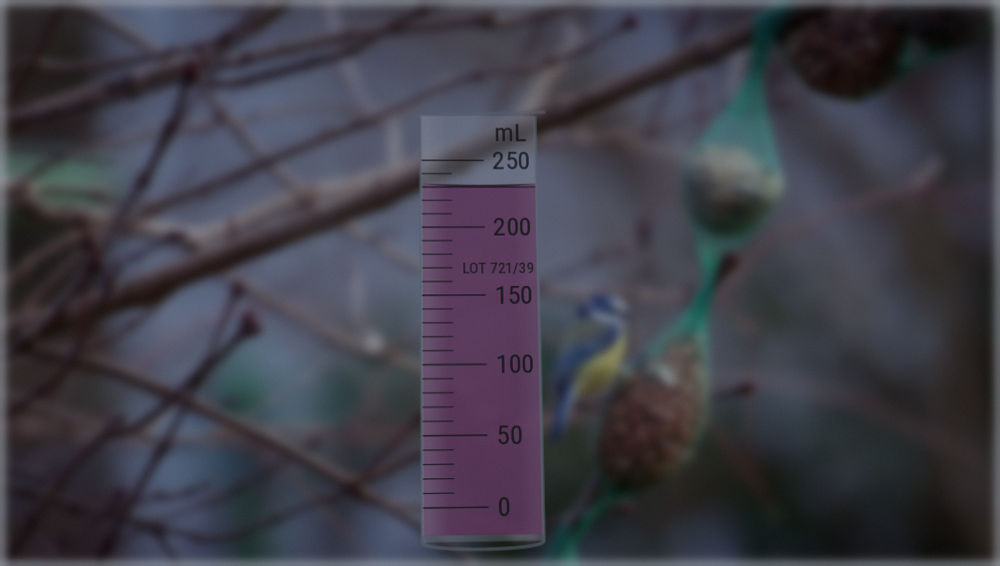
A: 230 mL
